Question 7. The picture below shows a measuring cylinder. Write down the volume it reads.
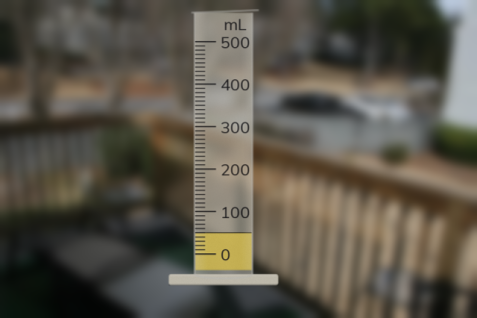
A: 50 mL
